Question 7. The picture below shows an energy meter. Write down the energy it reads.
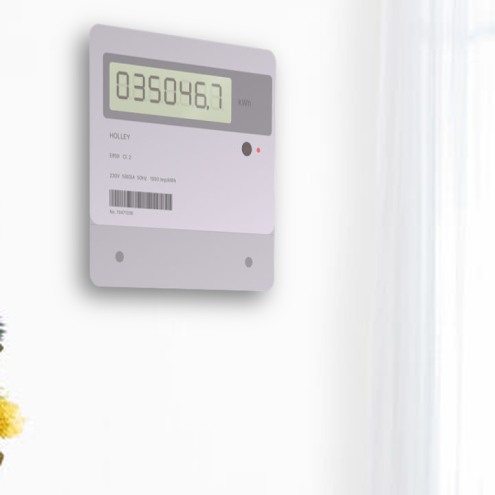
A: 35046.7 kWh
